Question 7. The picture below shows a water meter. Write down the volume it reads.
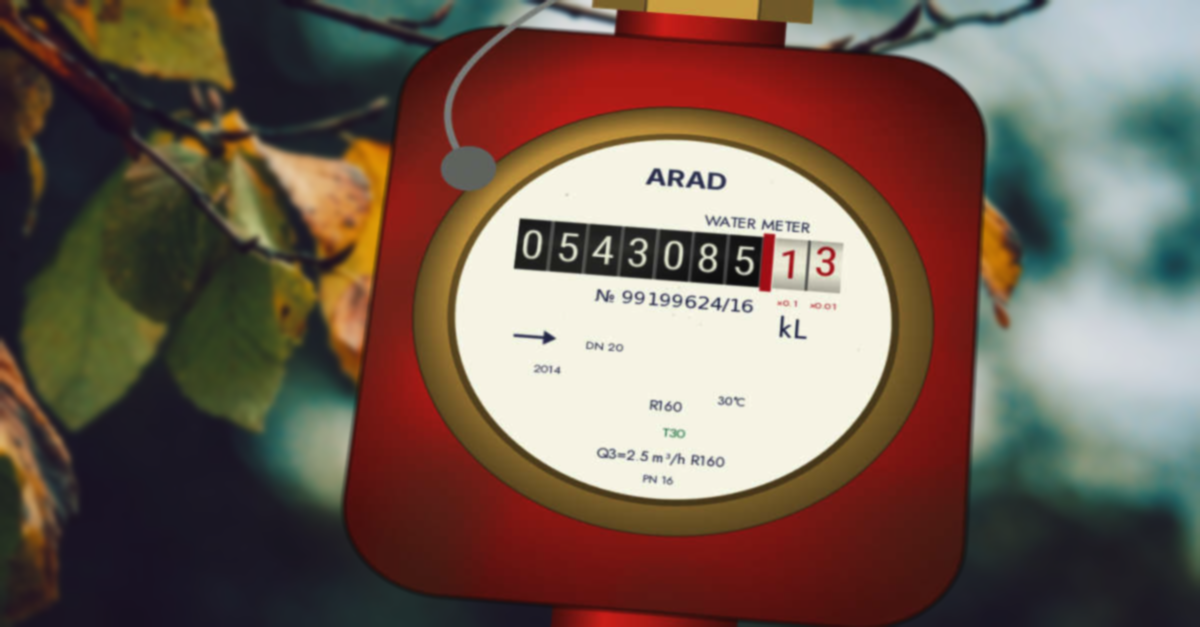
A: 543085.13 kL
